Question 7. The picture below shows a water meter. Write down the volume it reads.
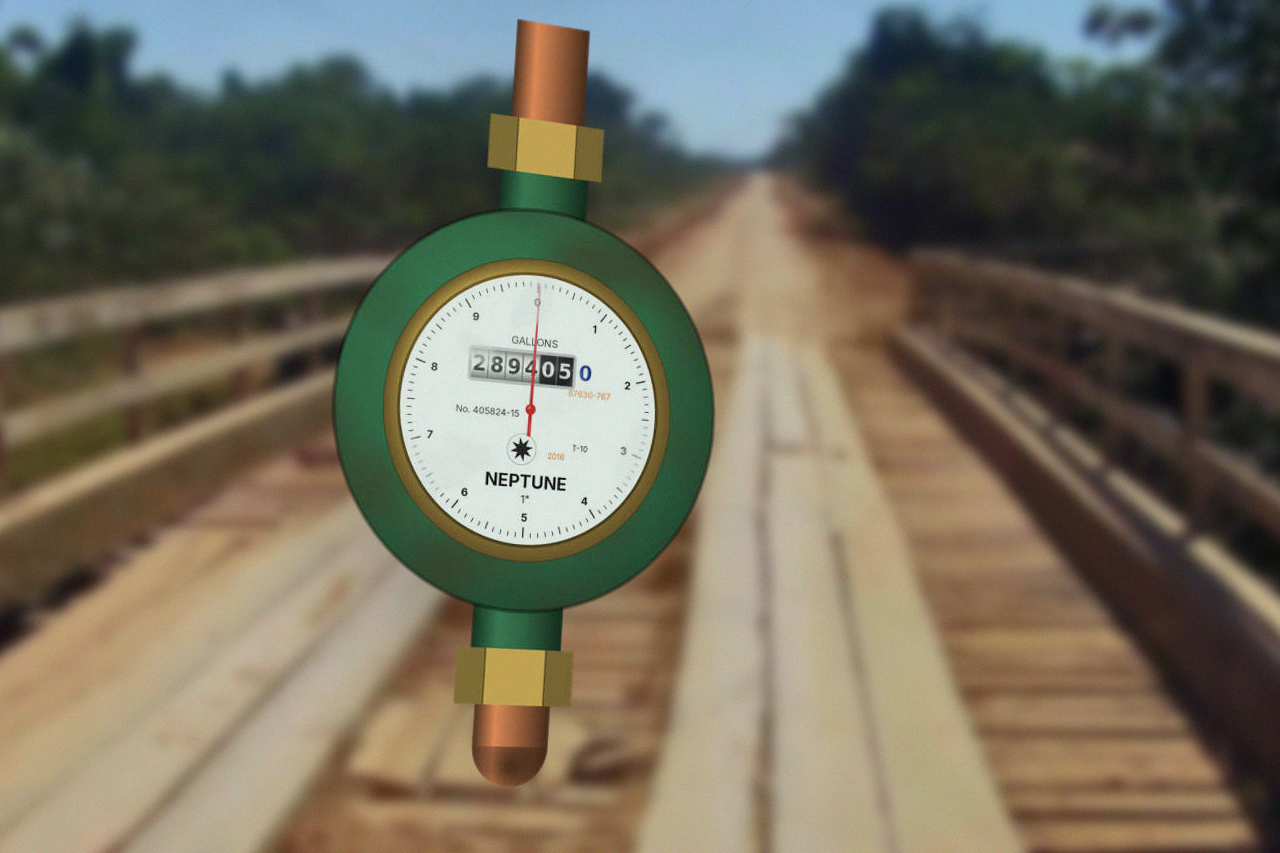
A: 2894050.0 gal
